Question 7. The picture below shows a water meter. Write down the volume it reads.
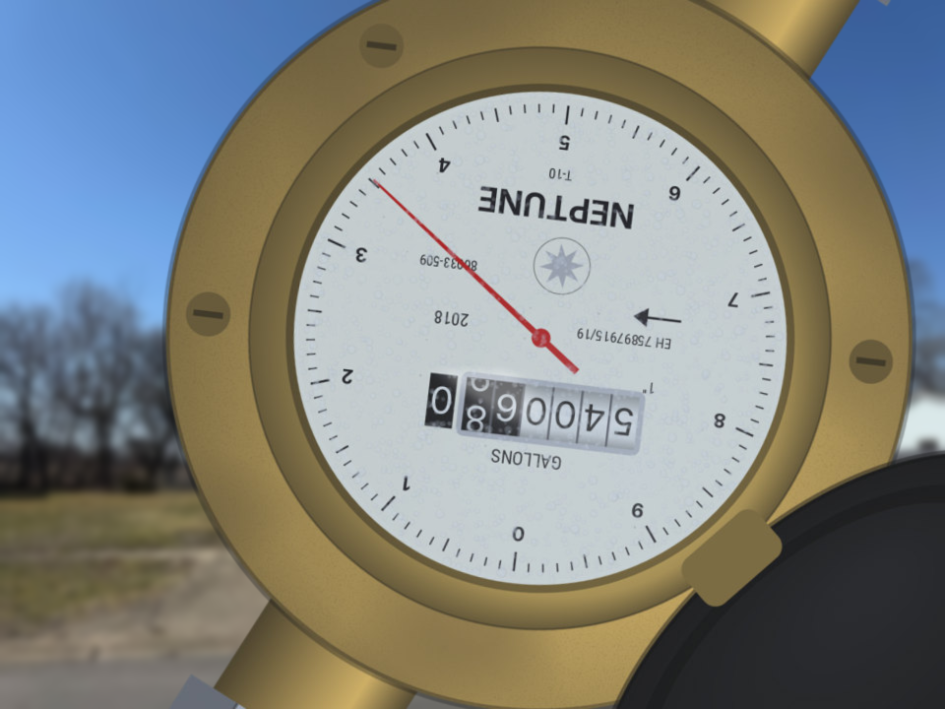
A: 5400683.5 gal
